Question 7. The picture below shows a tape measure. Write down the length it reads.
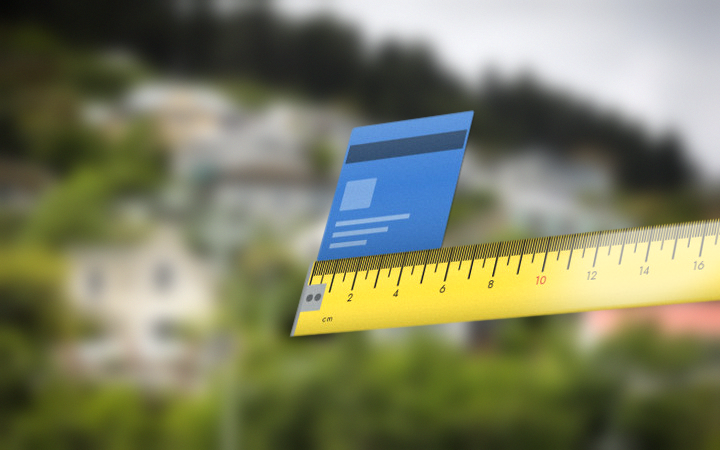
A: 5.5 cm
